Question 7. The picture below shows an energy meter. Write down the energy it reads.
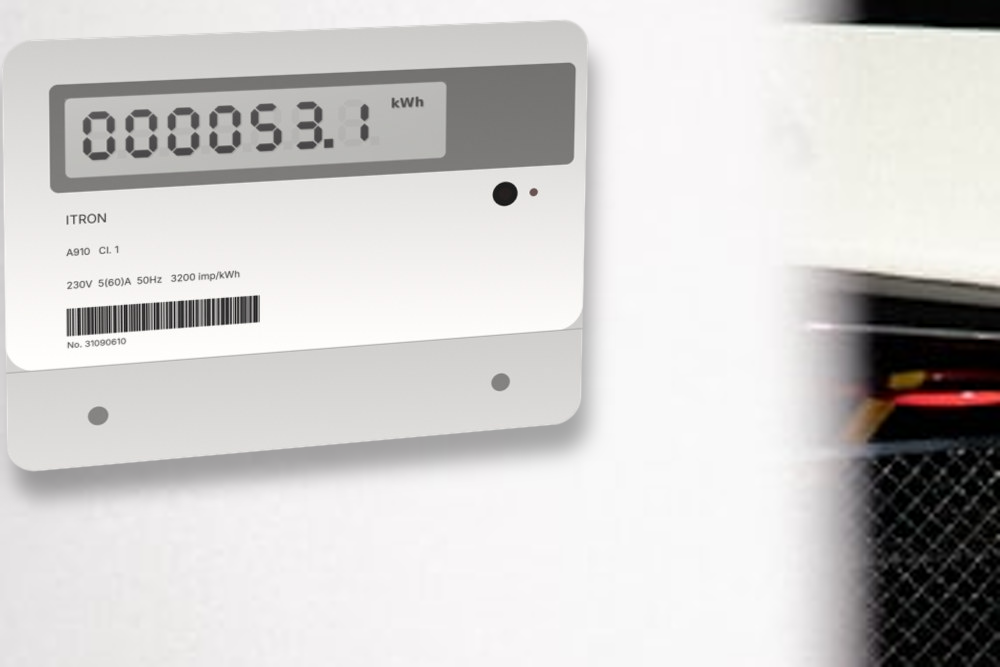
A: 53.1 kWh
